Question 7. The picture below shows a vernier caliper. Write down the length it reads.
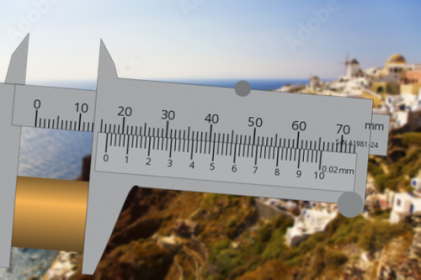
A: 16.5 mm
